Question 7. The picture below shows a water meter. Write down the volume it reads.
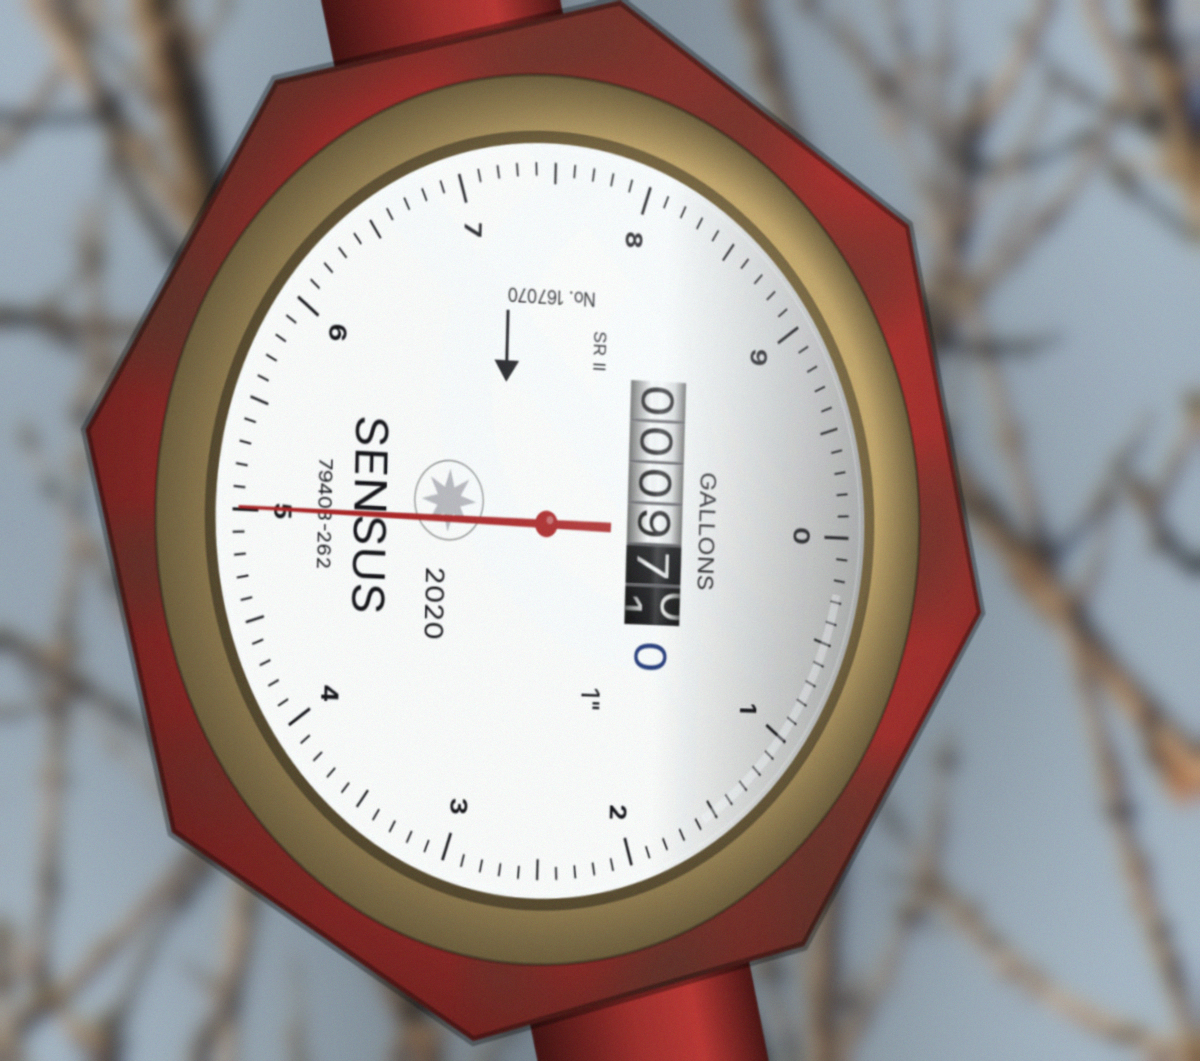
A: 9705.0 gal
